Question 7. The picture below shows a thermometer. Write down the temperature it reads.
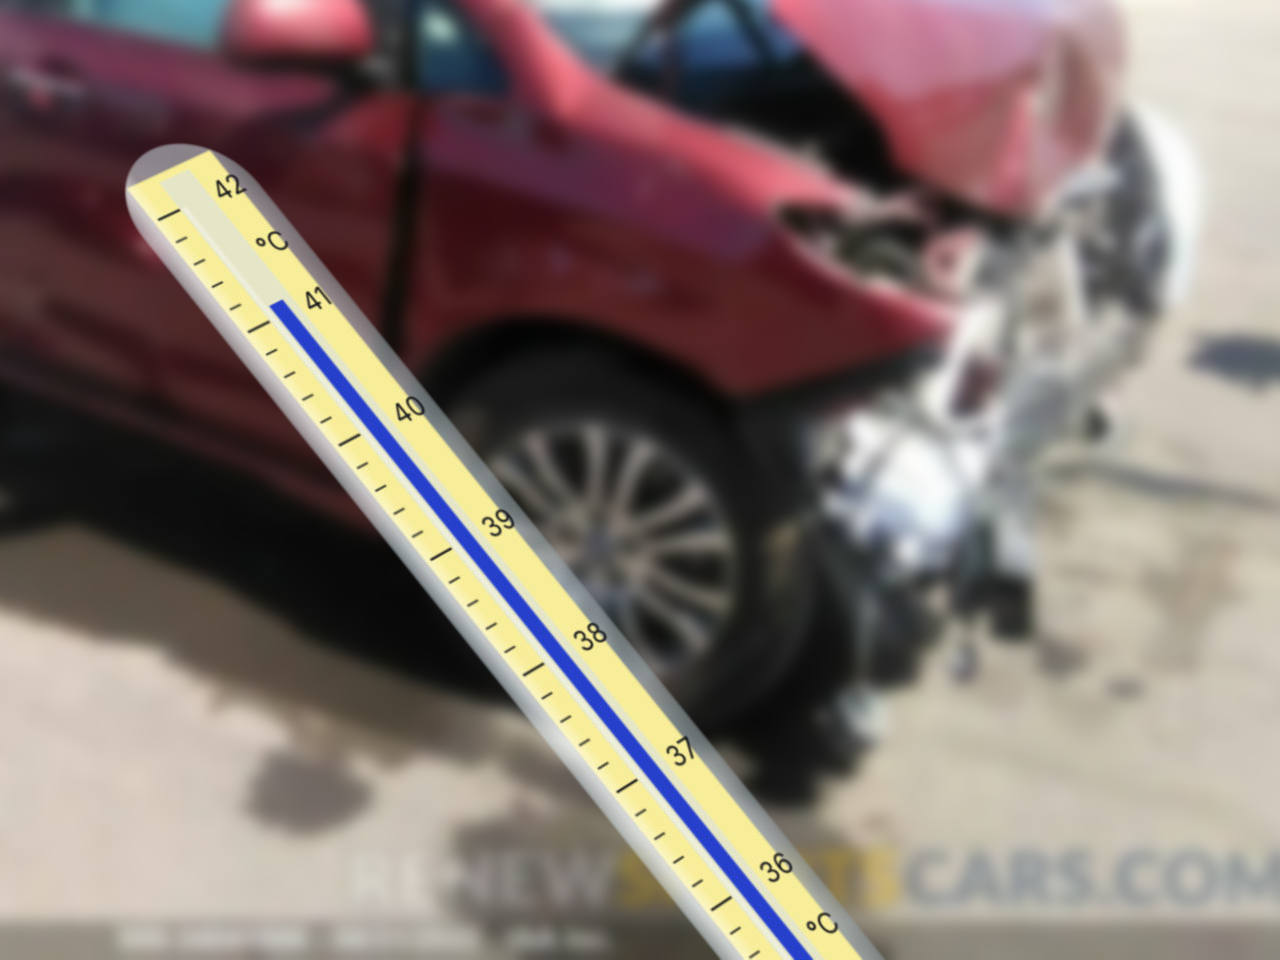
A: 41.1 °C
